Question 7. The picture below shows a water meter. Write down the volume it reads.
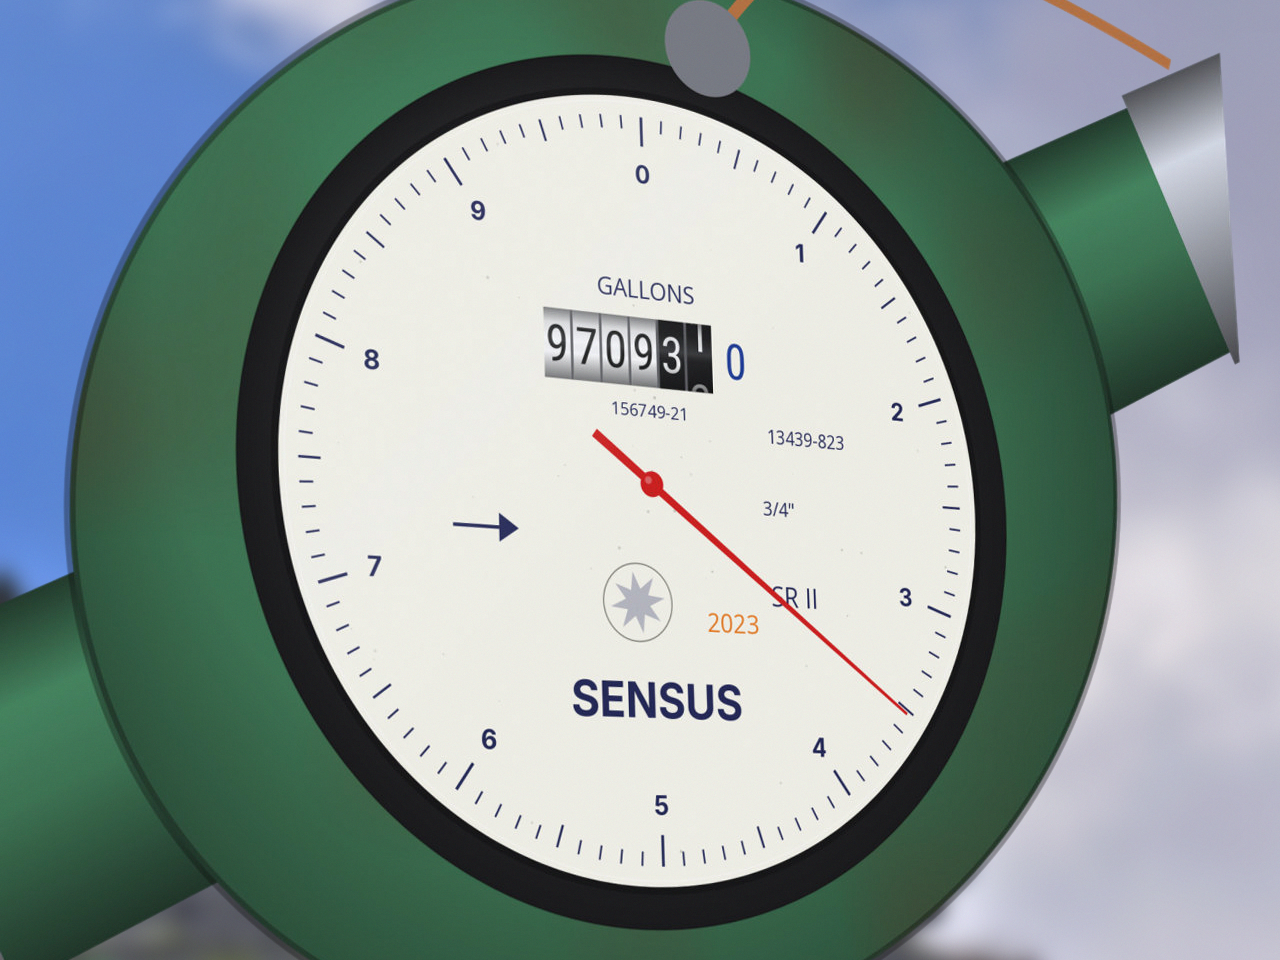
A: 9709313.5 gal
